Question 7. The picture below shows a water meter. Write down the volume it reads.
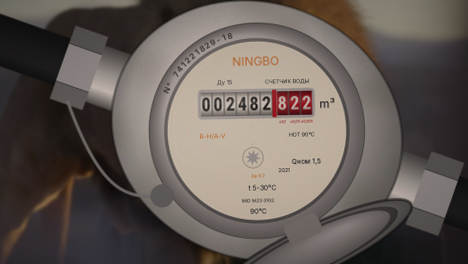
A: 2482.822 m³
